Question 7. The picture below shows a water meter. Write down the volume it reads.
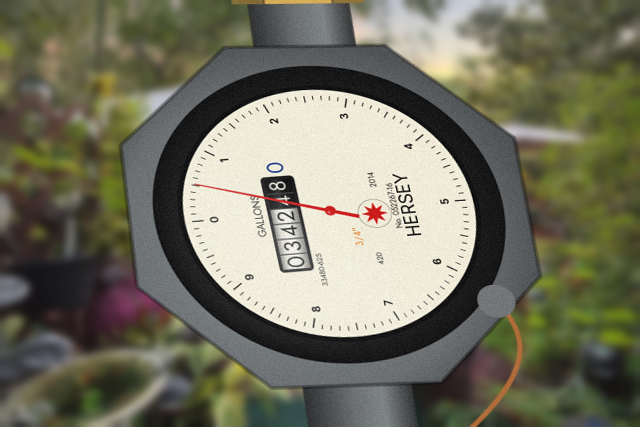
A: 342480.5 gal
